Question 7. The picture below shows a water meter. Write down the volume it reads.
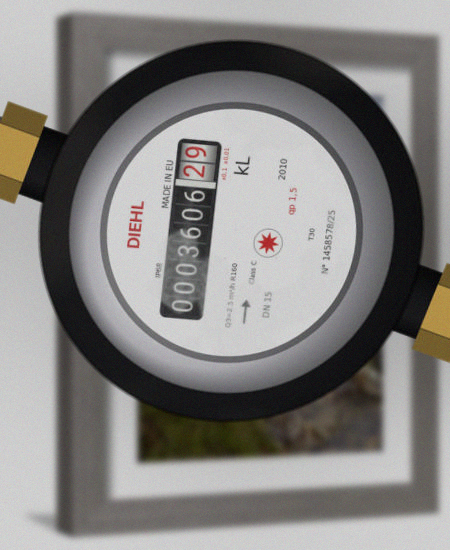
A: 3606.29 kL
